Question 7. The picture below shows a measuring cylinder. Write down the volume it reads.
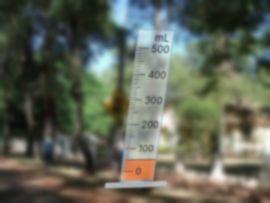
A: 50 mL
